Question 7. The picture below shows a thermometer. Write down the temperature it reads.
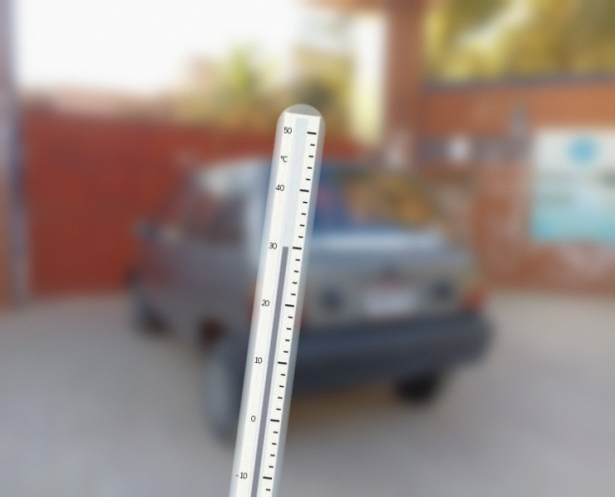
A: 30 °C
